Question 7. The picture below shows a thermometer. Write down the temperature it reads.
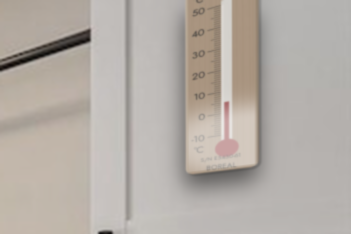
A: 5 °C
